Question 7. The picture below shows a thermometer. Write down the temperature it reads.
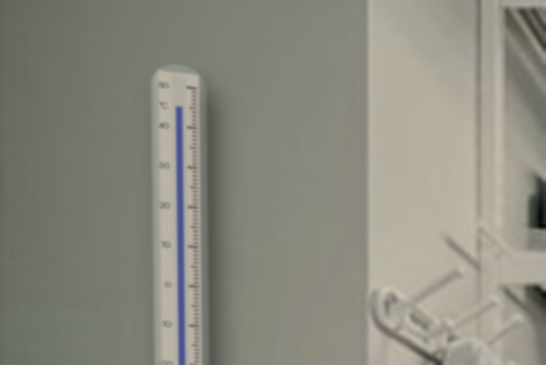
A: 45 °C
